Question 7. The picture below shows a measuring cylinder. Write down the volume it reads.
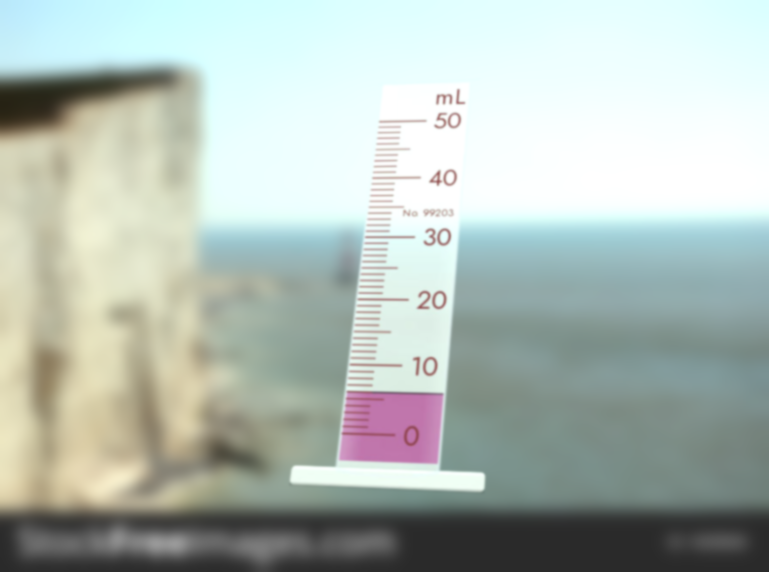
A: 6 mL
